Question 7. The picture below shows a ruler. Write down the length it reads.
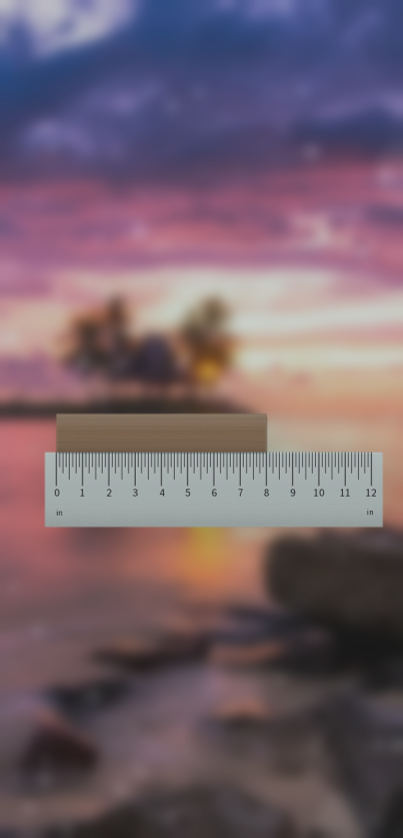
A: 8 in
